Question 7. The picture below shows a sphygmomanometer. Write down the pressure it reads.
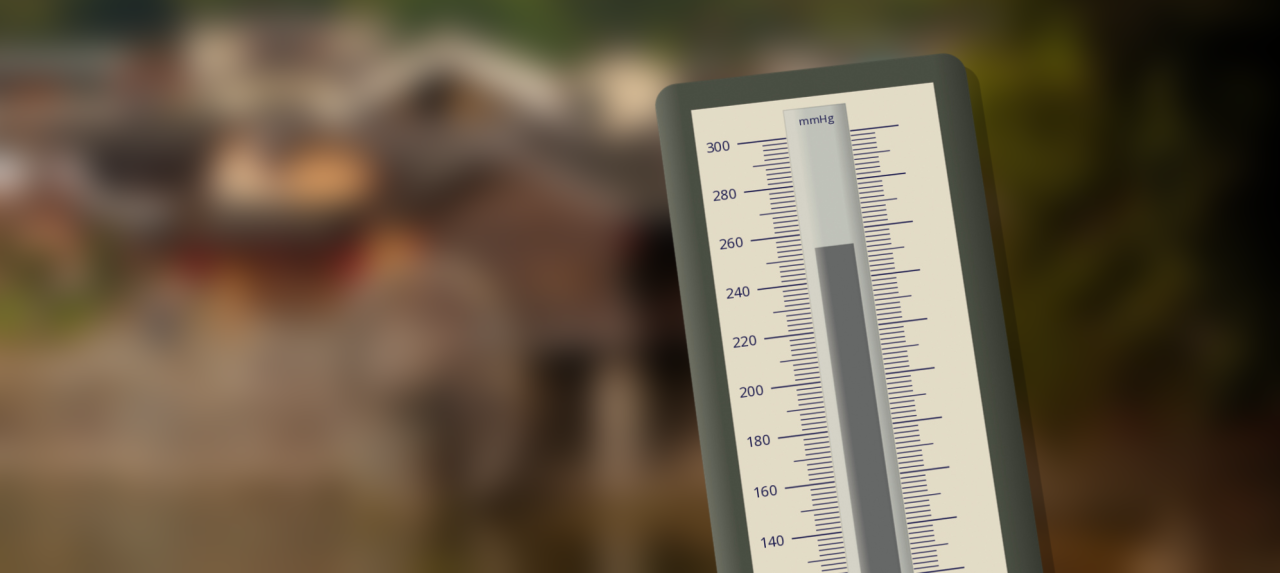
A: 254 mmHg
